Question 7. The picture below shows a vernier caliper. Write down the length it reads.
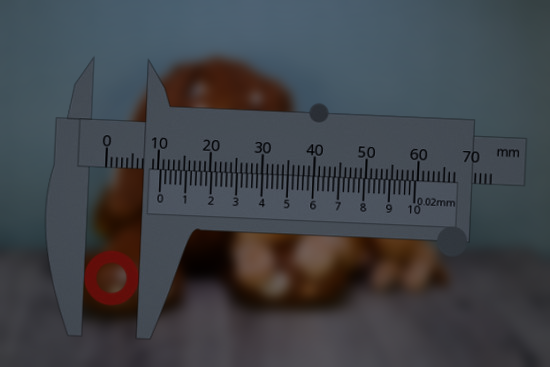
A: 10.5 mm
